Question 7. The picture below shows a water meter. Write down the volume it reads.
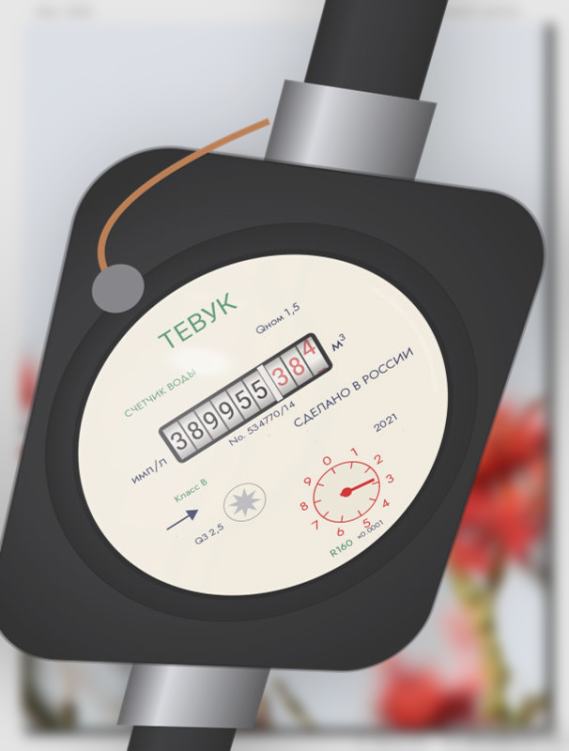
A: 389955.3842 m³
